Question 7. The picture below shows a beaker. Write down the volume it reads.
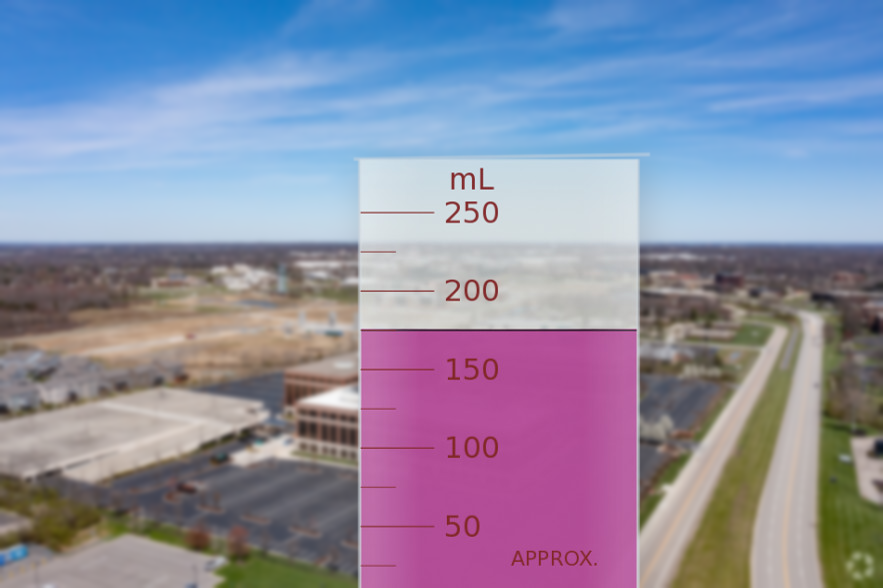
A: 175 mL
